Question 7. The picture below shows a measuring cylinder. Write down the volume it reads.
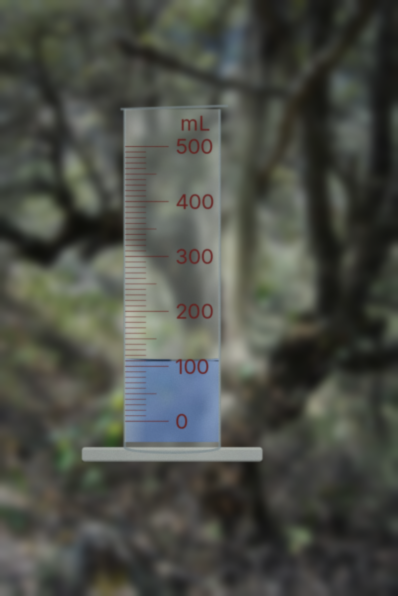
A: 110 mL
